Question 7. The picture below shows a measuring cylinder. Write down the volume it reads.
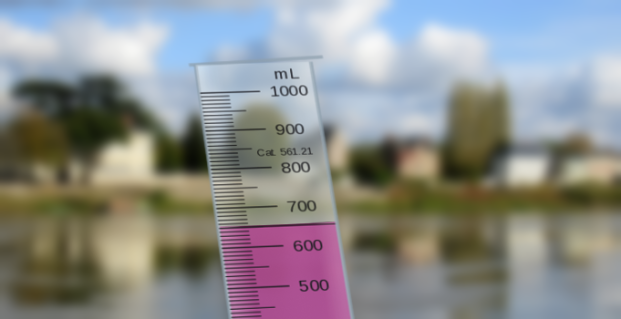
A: 650 mL
